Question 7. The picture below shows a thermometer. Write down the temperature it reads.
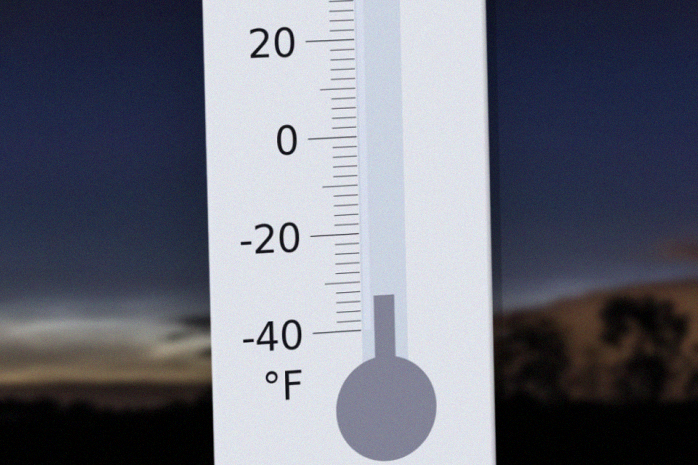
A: -33 °F
